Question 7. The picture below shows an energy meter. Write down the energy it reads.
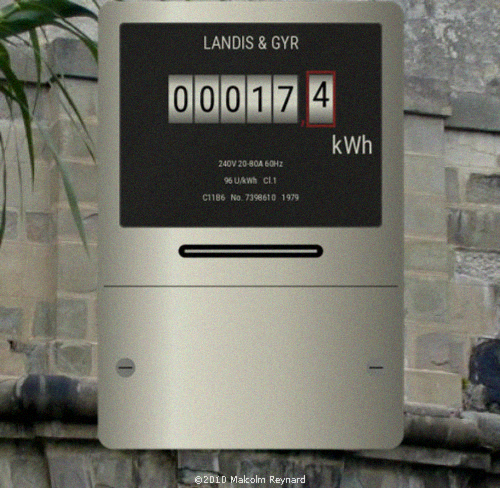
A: 17.4 kWh
